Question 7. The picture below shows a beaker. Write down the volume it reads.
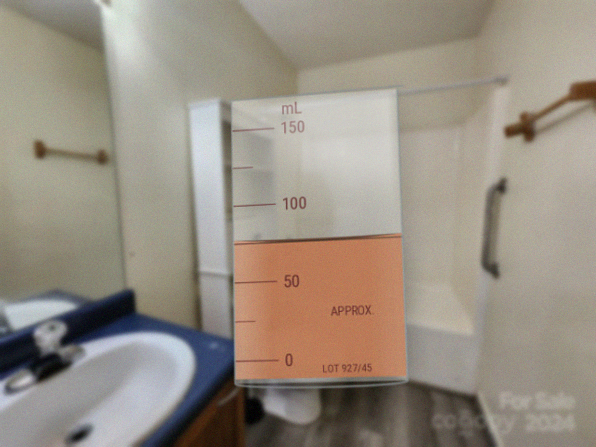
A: 75 mL
